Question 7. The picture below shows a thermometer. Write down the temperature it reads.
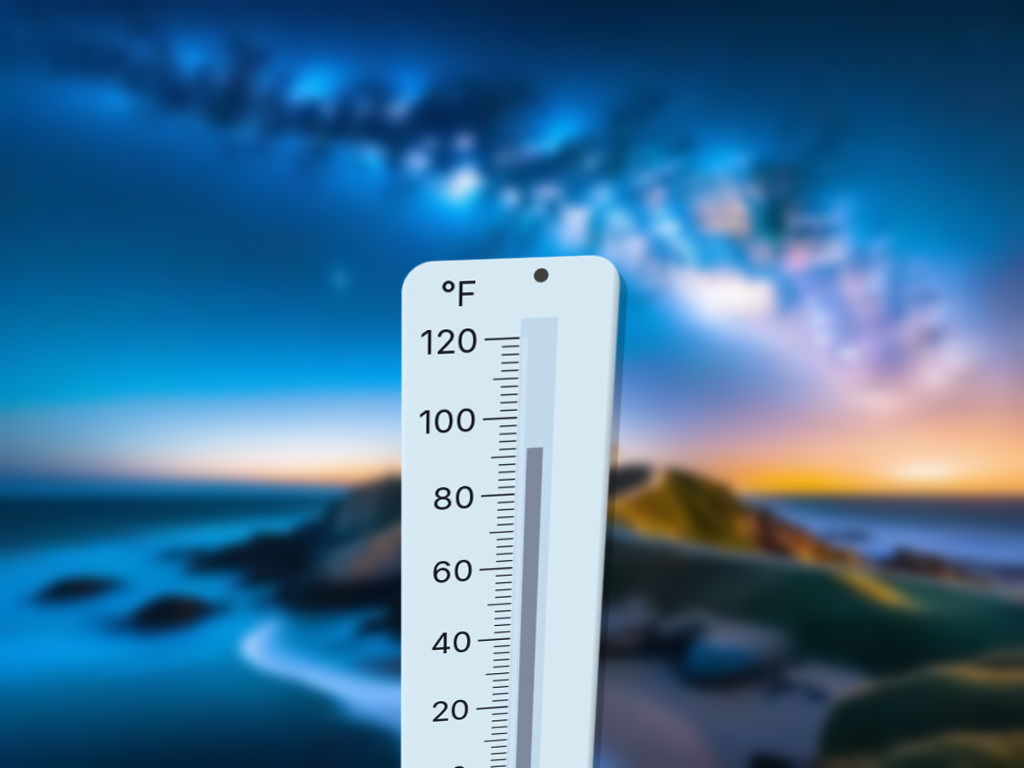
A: 92 °F
